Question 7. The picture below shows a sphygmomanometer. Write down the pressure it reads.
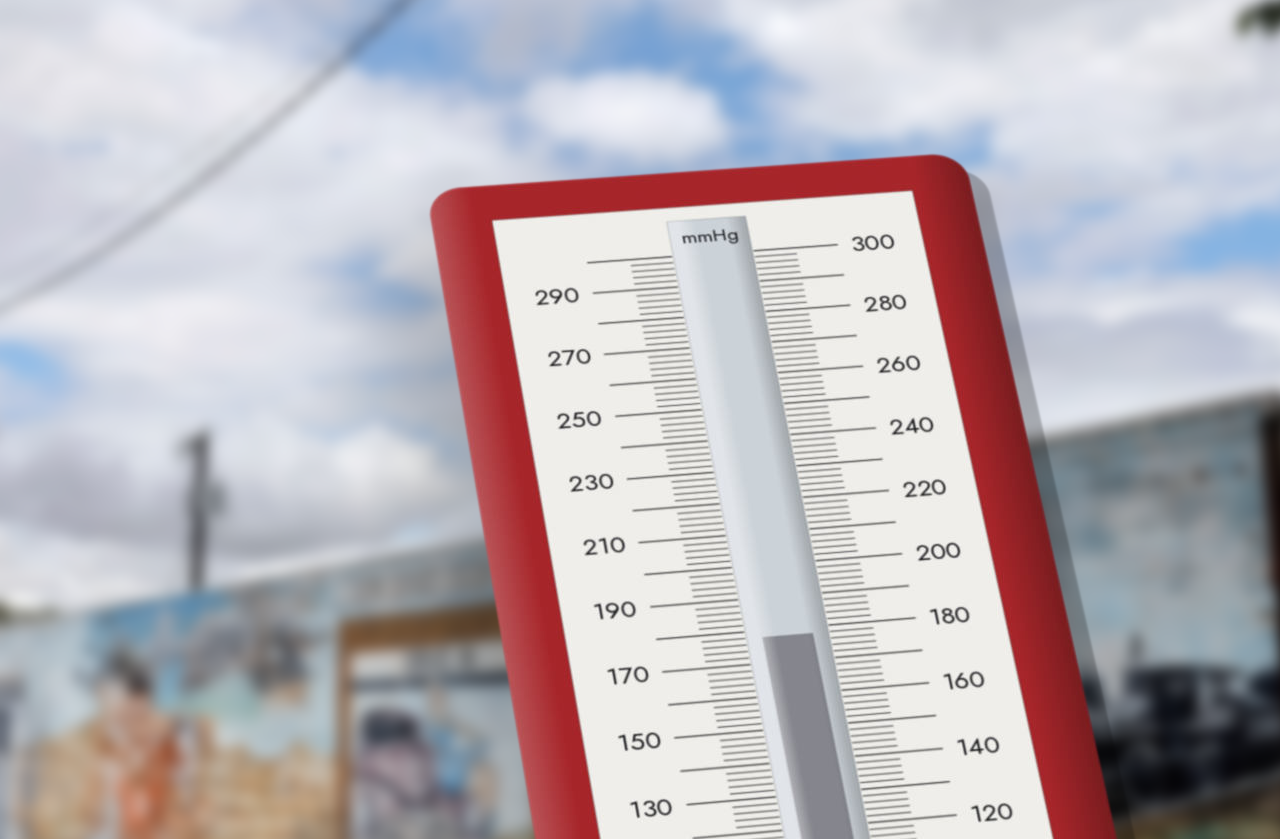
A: 178 mmHg
